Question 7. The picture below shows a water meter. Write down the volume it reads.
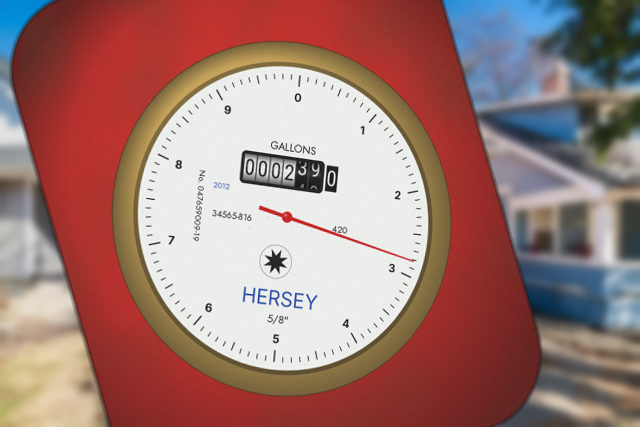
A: 2392.8 gal
